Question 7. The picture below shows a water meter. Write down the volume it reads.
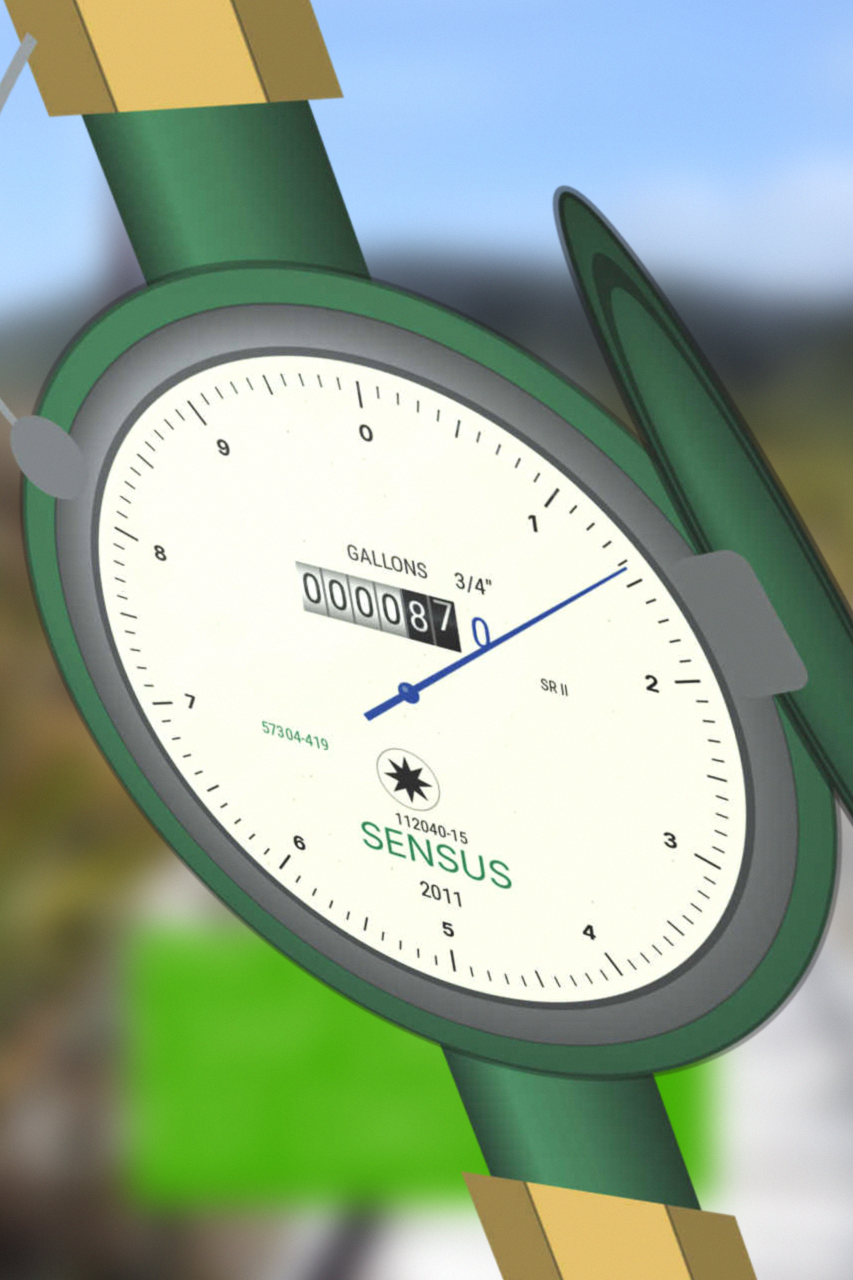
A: 871.4 gal
